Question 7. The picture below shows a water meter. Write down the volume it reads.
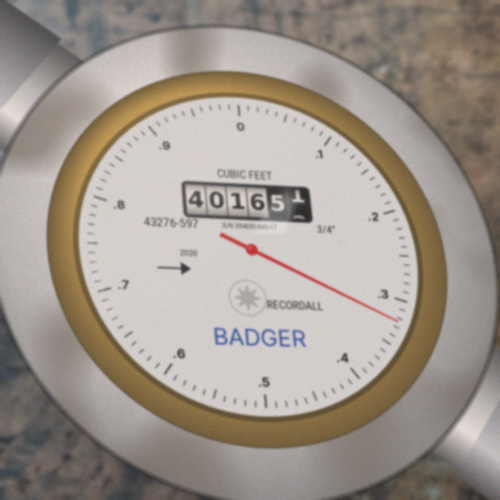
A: 401651.32 ft³
